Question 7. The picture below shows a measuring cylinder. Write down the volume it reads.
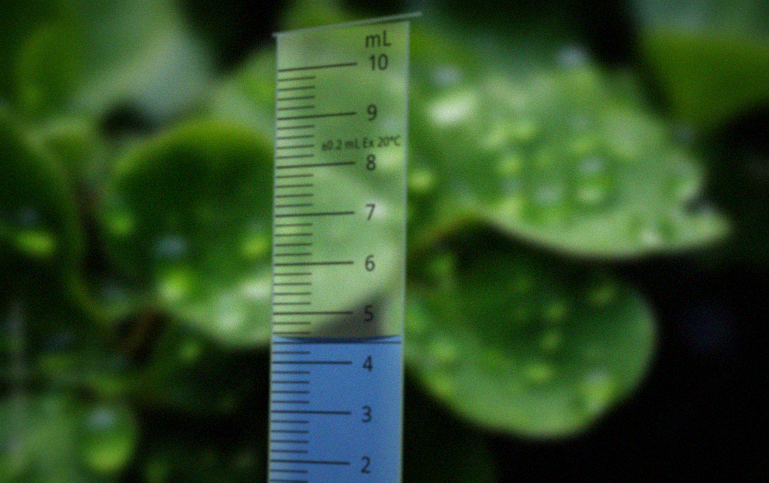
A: 4.4 mL
